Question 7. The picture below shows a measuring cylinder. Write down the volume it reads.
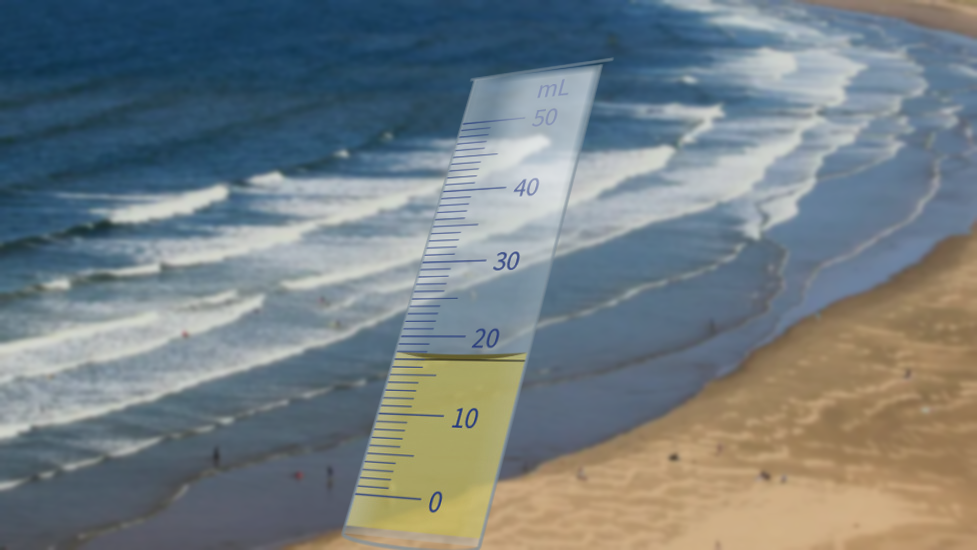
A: 17 mL
